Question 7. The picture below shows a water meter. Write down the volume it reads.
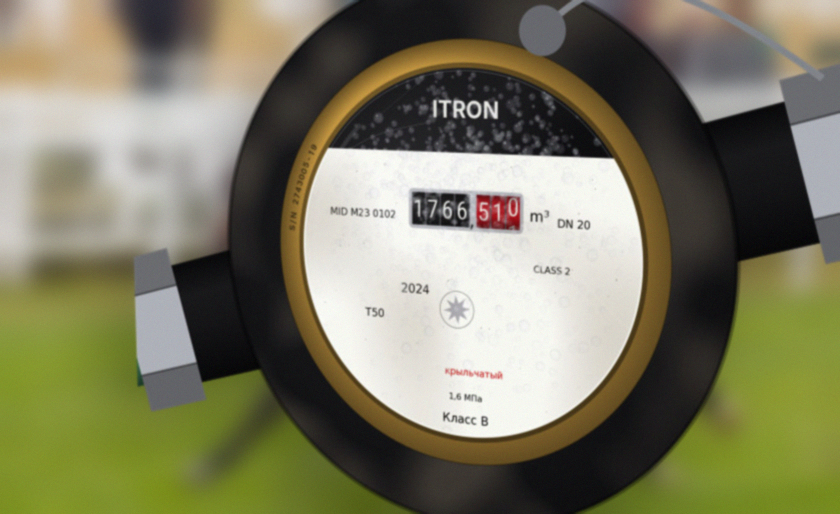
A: 1766.510 m³
